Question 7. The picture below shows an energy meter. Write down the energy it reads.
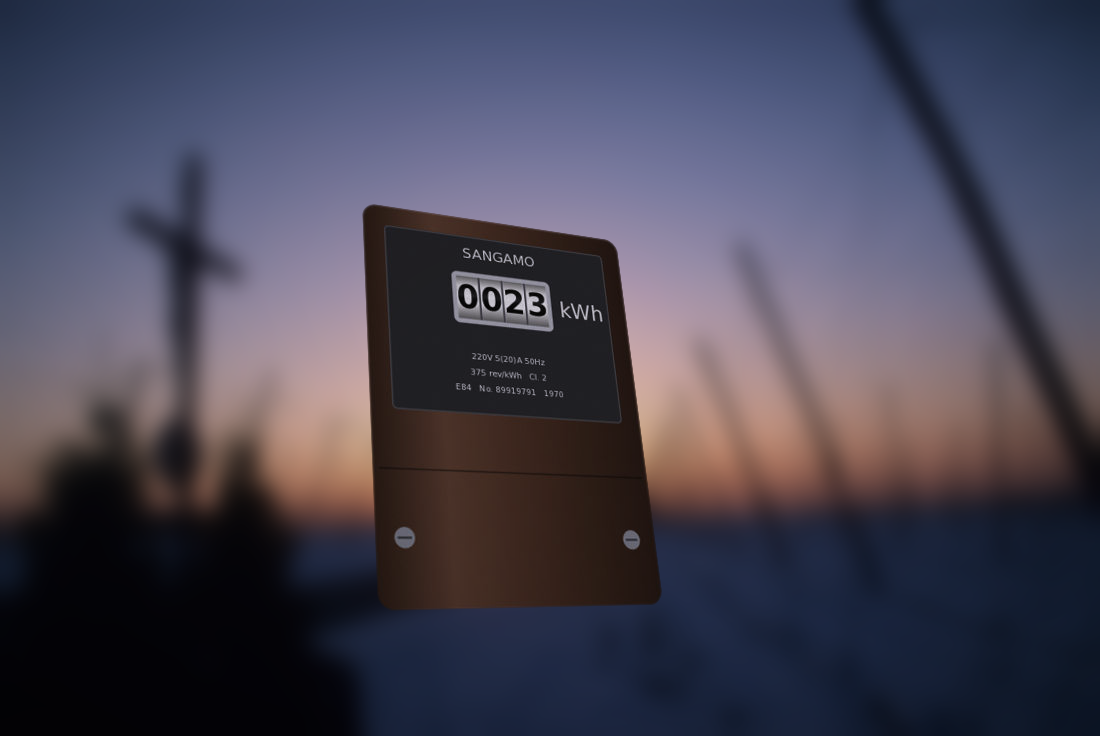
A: 23 kWh
